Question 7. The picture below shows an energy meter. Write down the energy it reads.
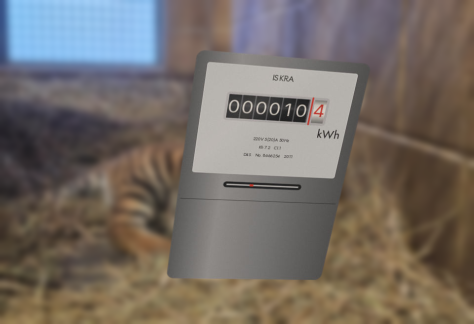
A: 10.4 kWh
